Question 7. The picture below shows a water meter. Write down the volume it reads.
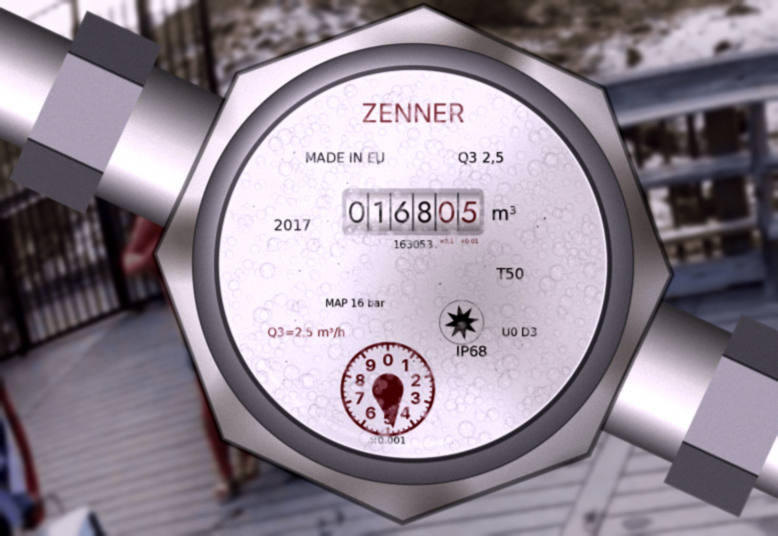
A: 168.054 m³
